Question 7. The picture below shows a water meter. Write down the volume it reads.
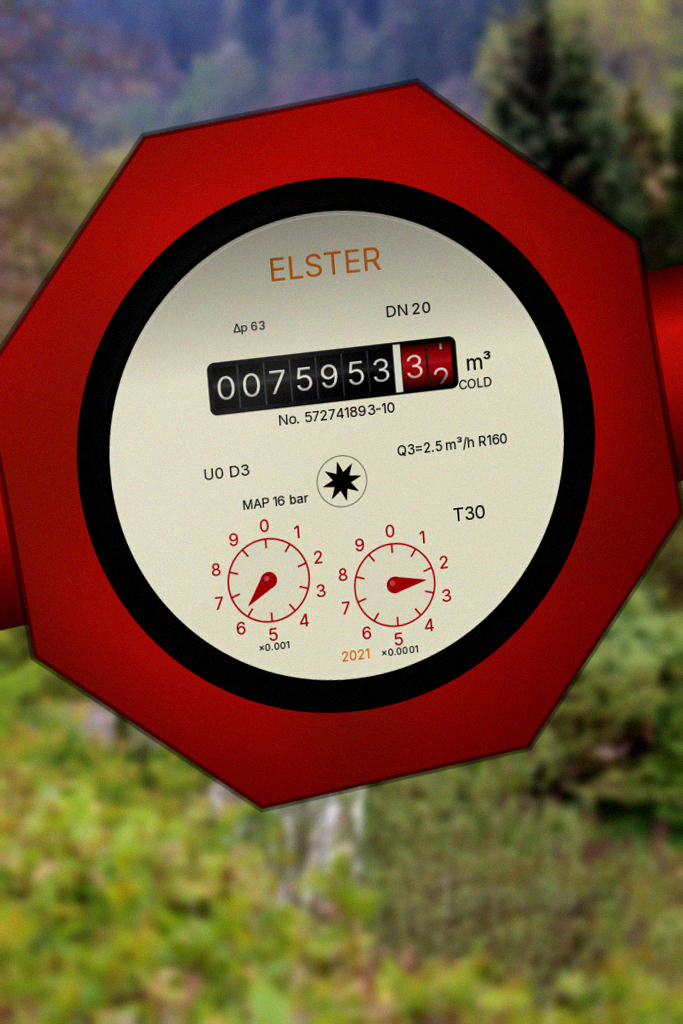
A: 75953.3162 m³
